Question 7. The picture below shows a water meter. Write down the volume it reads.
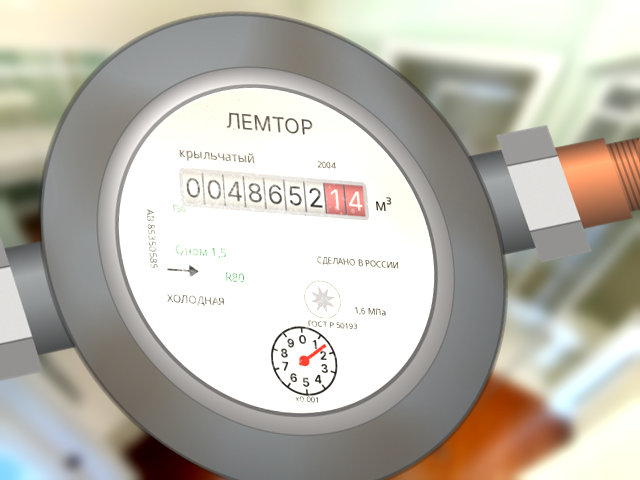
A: 48652.141 m³
